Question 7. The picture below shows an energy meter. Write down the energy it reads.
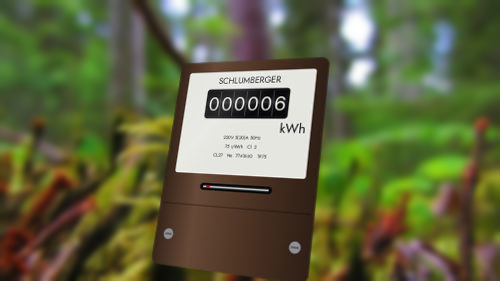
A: 6 kWh
